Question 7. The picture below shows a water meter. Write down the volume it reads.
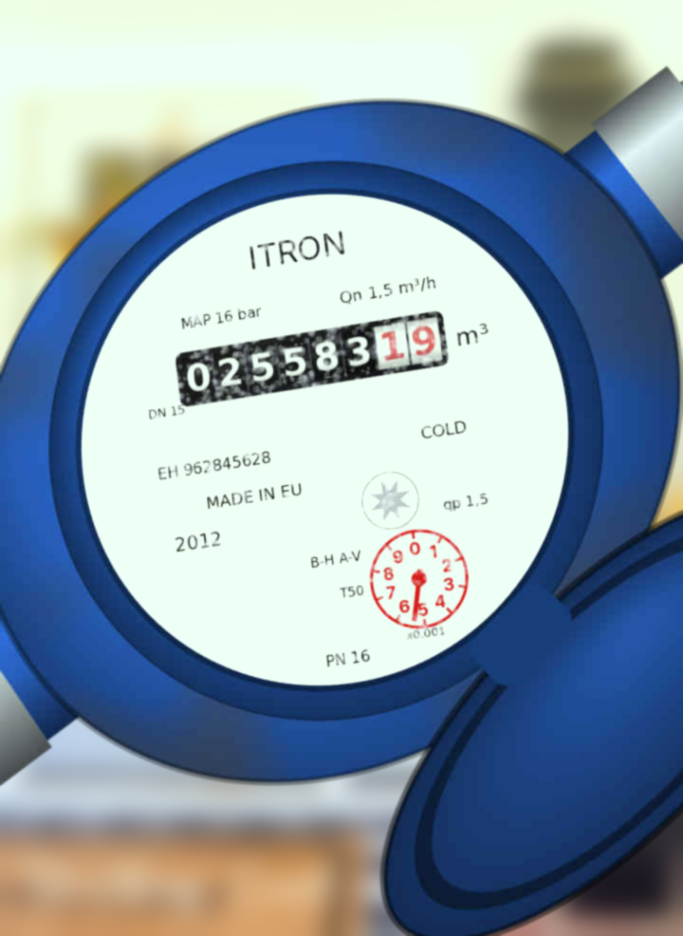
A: 25583.195 m³
